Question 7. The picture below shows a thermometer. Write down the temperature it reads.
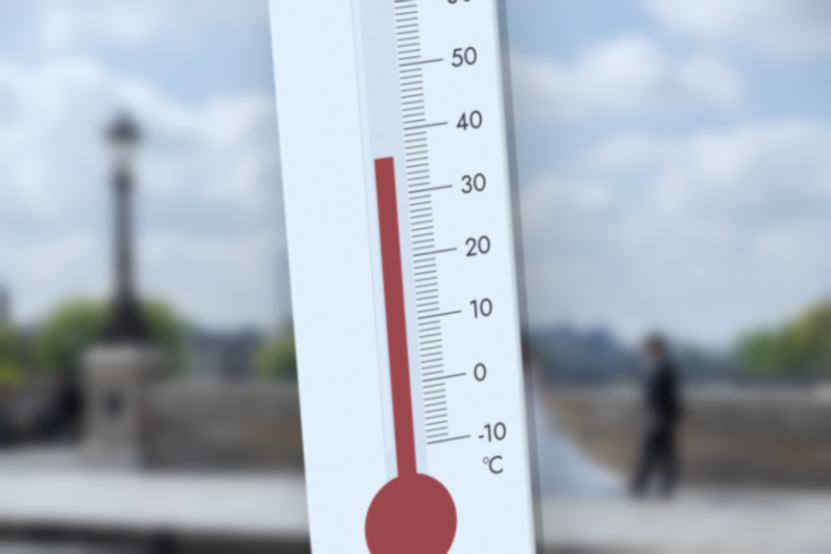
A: 36 °C
